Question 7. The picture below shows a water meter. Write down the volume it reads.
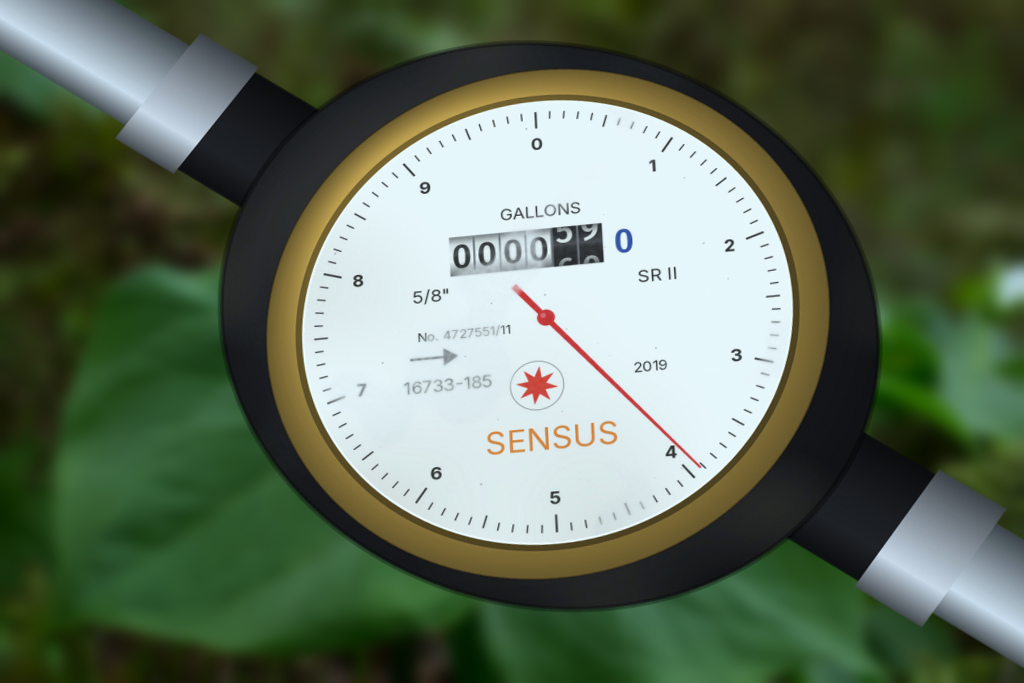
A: 593.9 gal
